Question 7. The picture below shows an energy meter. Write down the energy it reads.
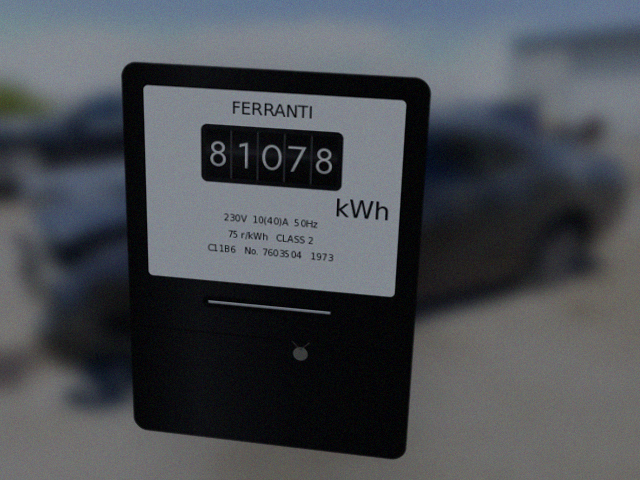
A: 81078 kWh
